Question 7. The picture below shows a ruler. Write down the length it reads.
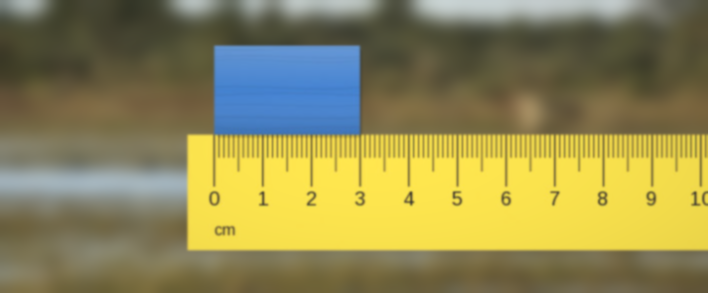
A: 3 cm
